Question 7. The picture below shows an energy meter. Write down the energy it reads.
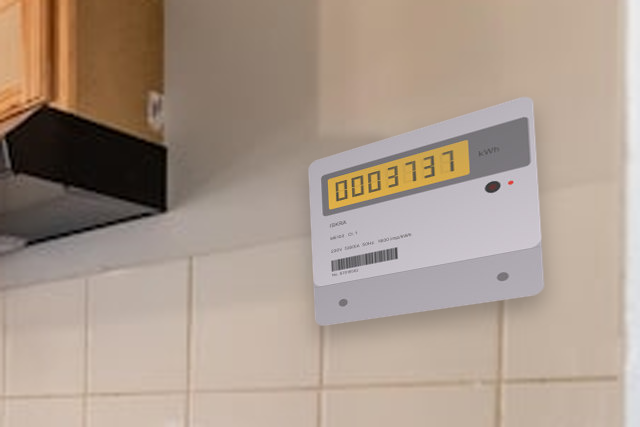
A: 3737 kWh
